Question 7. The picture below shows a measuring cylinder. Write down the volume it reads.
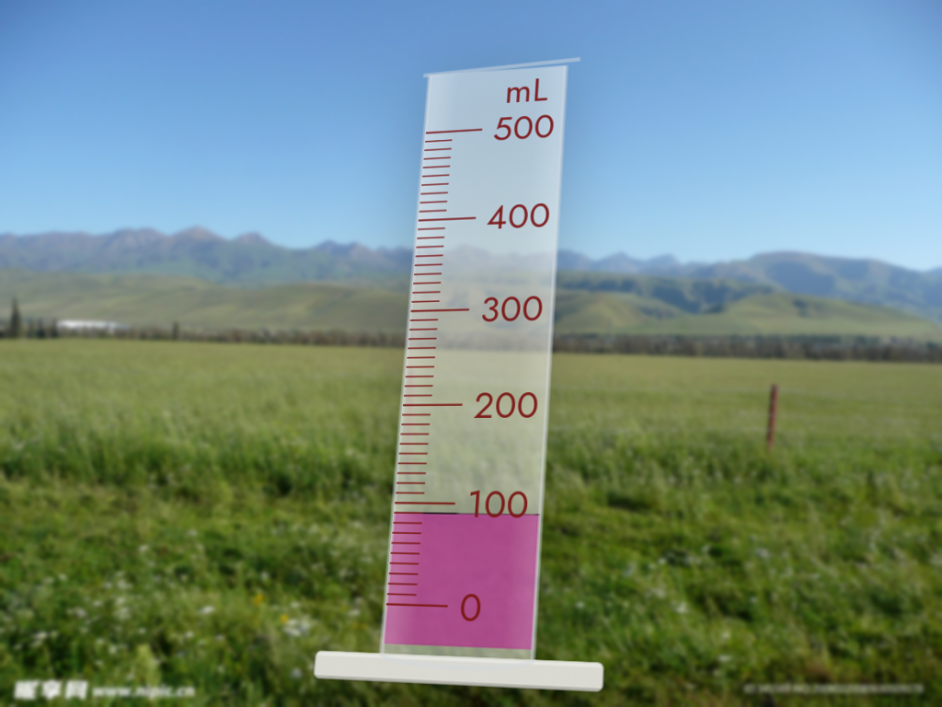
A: 90 mL
